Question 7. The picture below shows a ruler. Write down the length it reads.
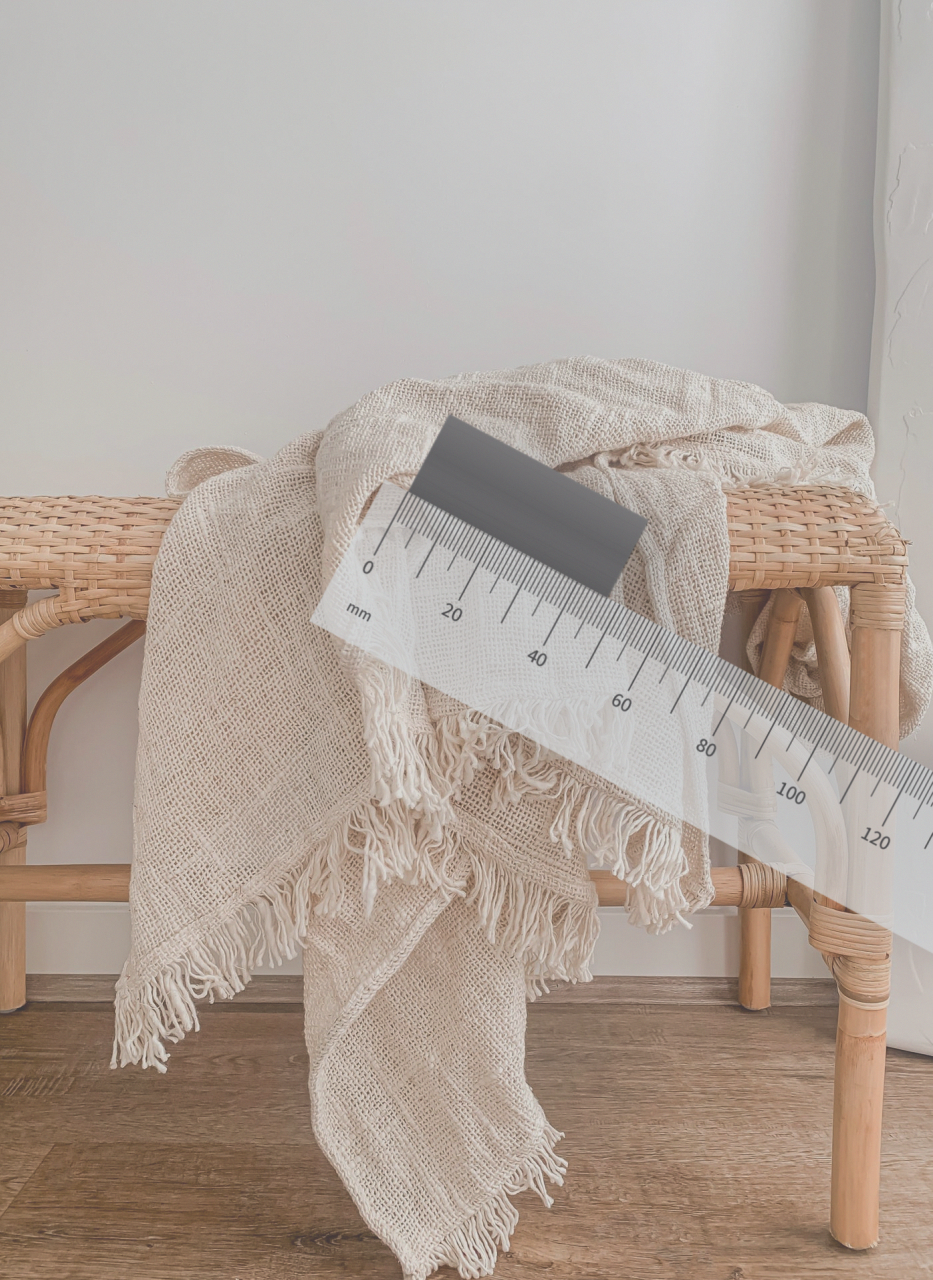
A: 47 mm
